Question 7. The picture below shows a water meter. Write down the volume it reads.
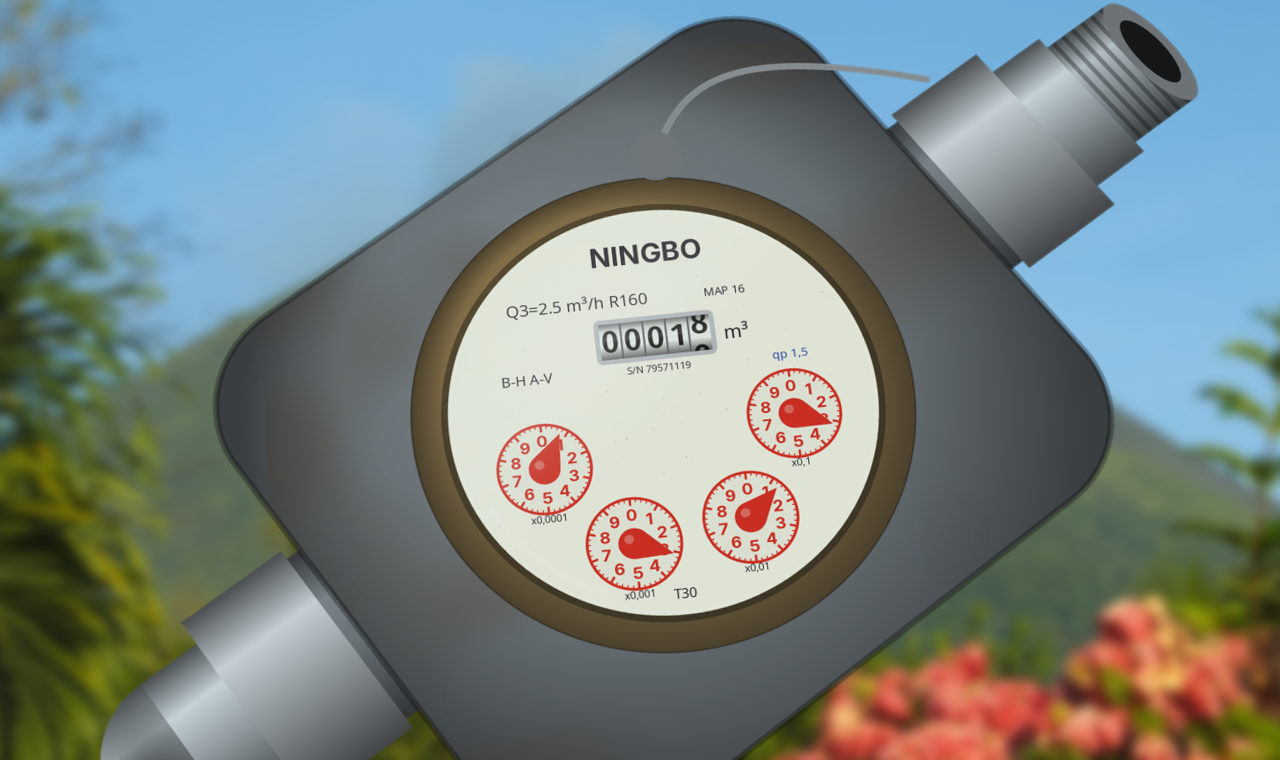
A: 18.3130 m³
